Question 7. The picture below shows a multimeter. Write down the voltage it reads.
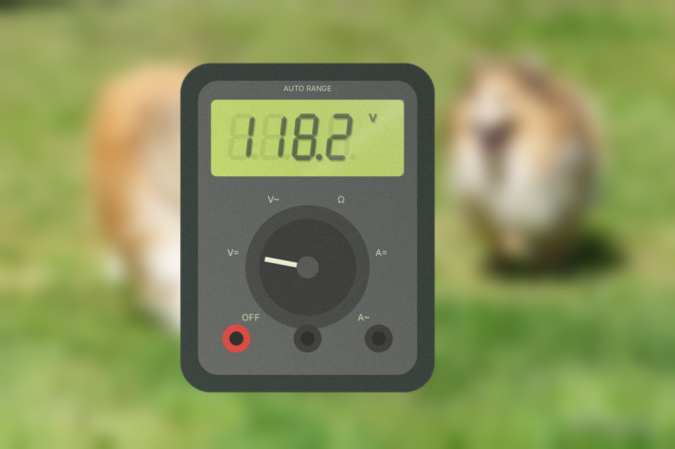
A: 118.2 V
